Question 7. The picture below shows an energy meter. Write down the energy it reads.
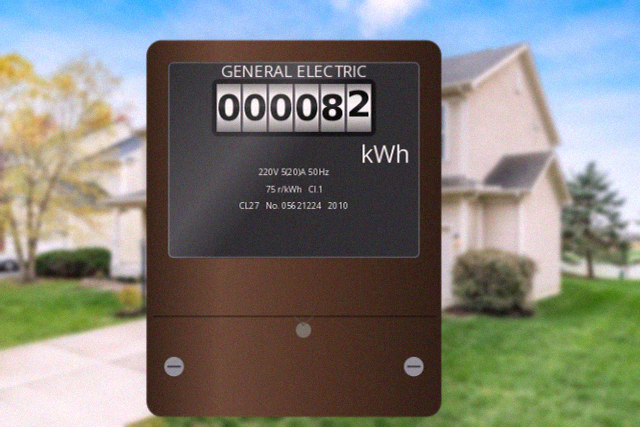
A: 82 kWh
